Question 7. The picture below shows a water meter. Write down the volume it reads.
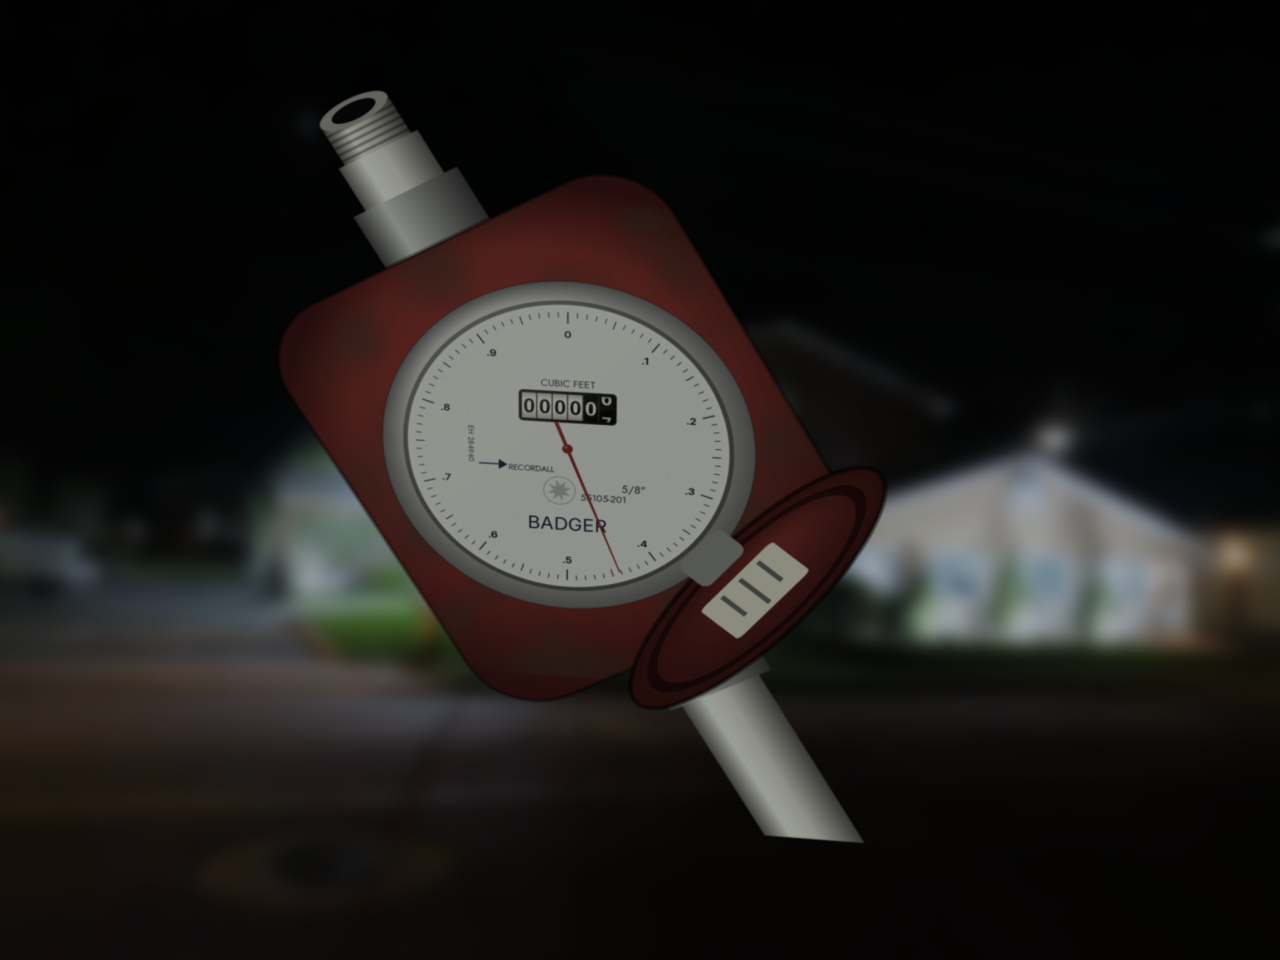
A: 6.44 ft³
